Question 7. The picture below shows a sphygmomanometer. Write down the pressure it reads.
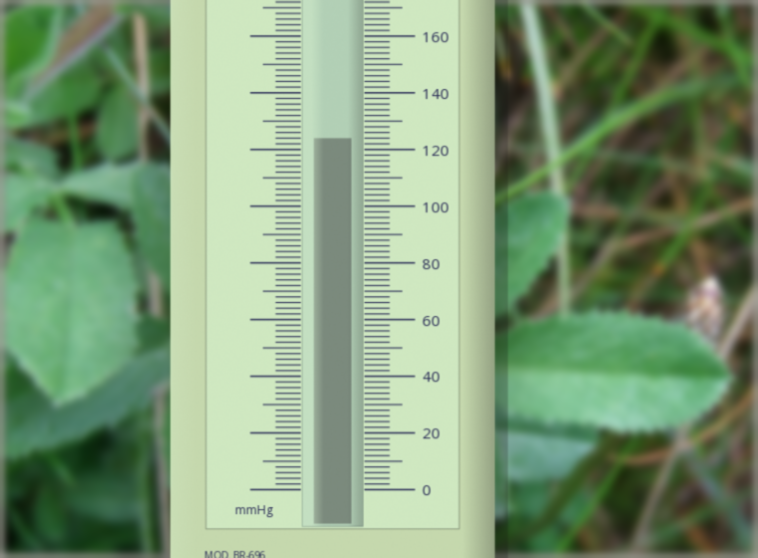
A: 124 mmHg
